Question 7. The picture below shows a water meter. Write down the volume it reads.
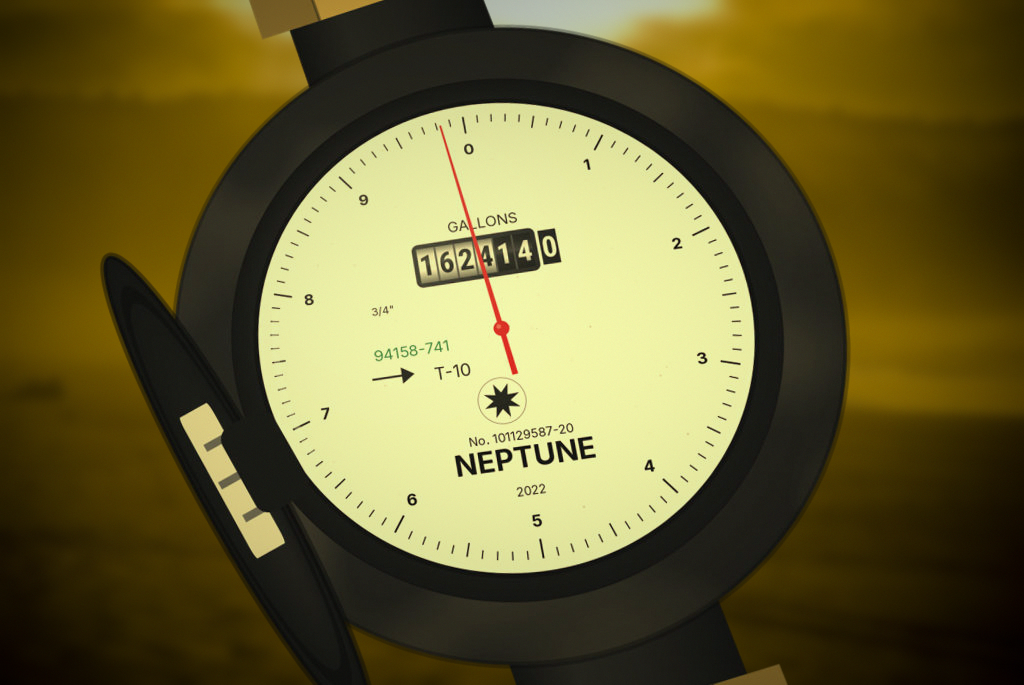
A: 1624139.8 gal
